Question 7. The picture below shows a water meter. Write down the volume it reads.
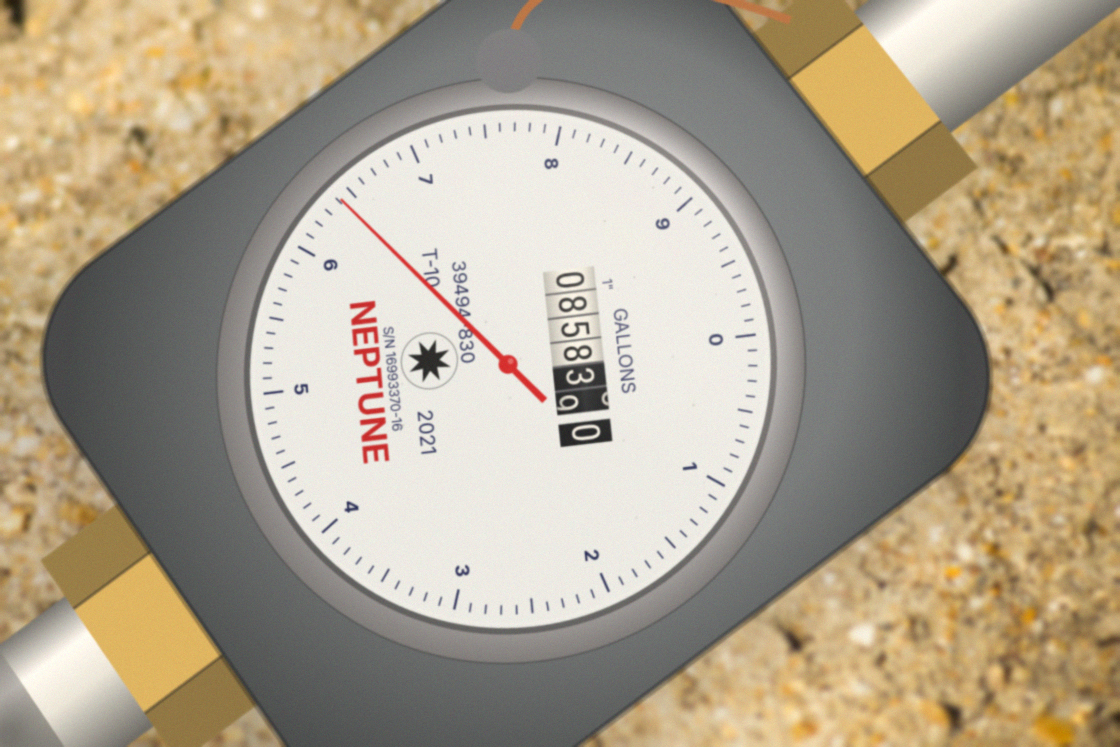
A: 858386.4 gal
